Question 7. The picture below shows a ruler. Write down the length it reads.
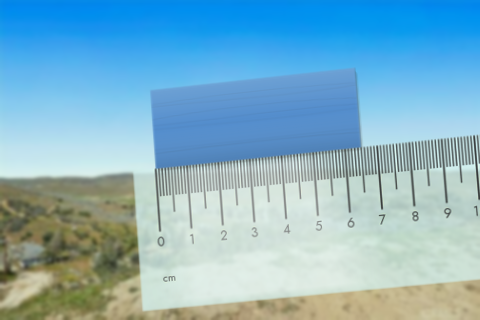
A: 6.5 cm
